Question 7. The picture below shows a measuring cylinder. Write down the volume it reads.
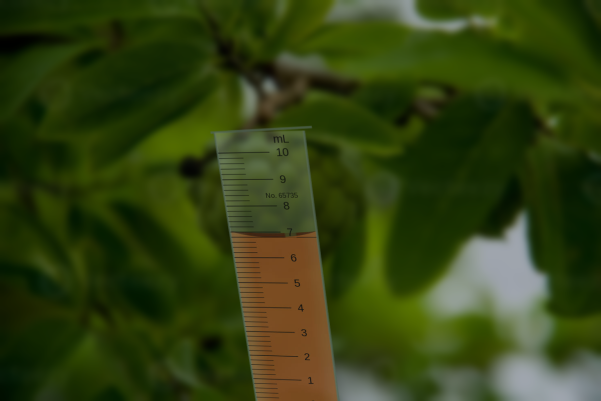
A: 6.8 mL
